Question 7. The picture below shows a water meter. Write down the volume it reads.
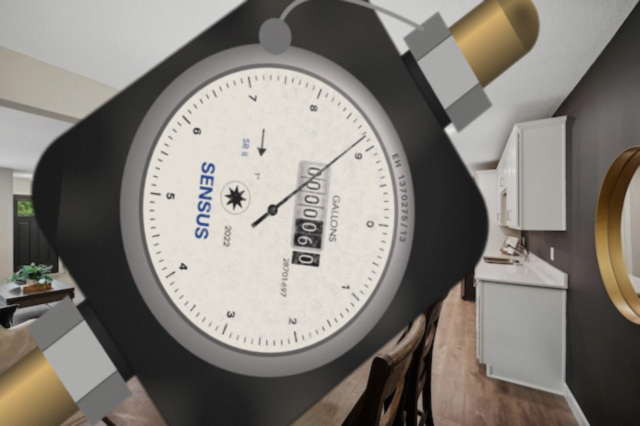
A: 58.8 gal
